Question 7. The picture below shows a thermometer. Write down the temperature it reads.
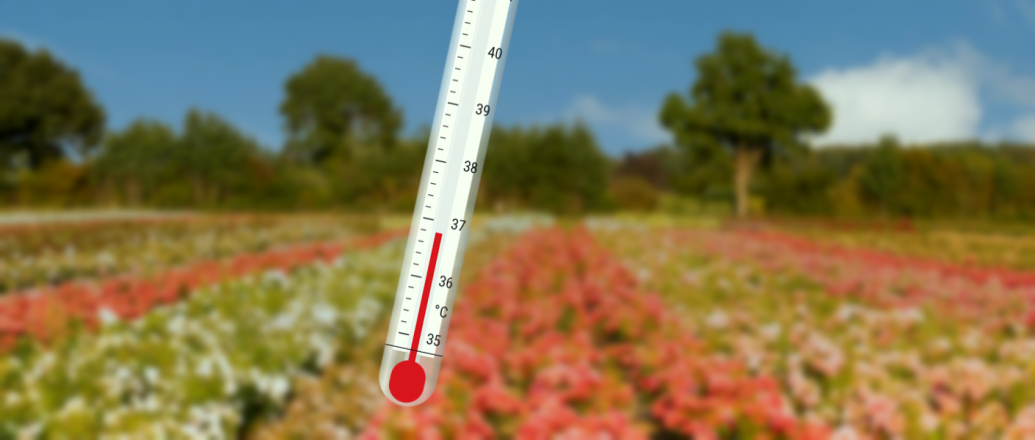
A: 36.8 °C
